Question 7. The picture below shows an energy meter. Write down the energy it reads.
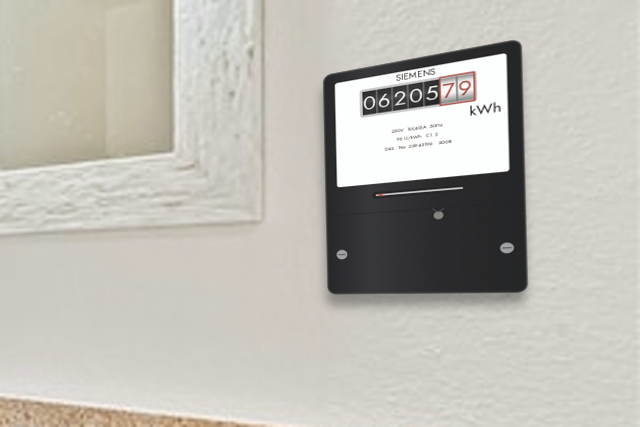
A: 6205.79 kWh
